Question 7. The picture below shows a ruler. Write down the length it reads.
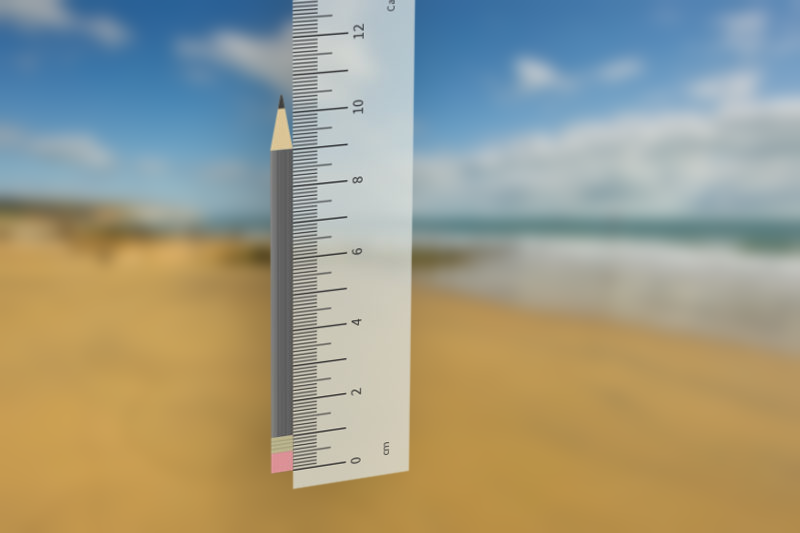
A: 10.5 cm
